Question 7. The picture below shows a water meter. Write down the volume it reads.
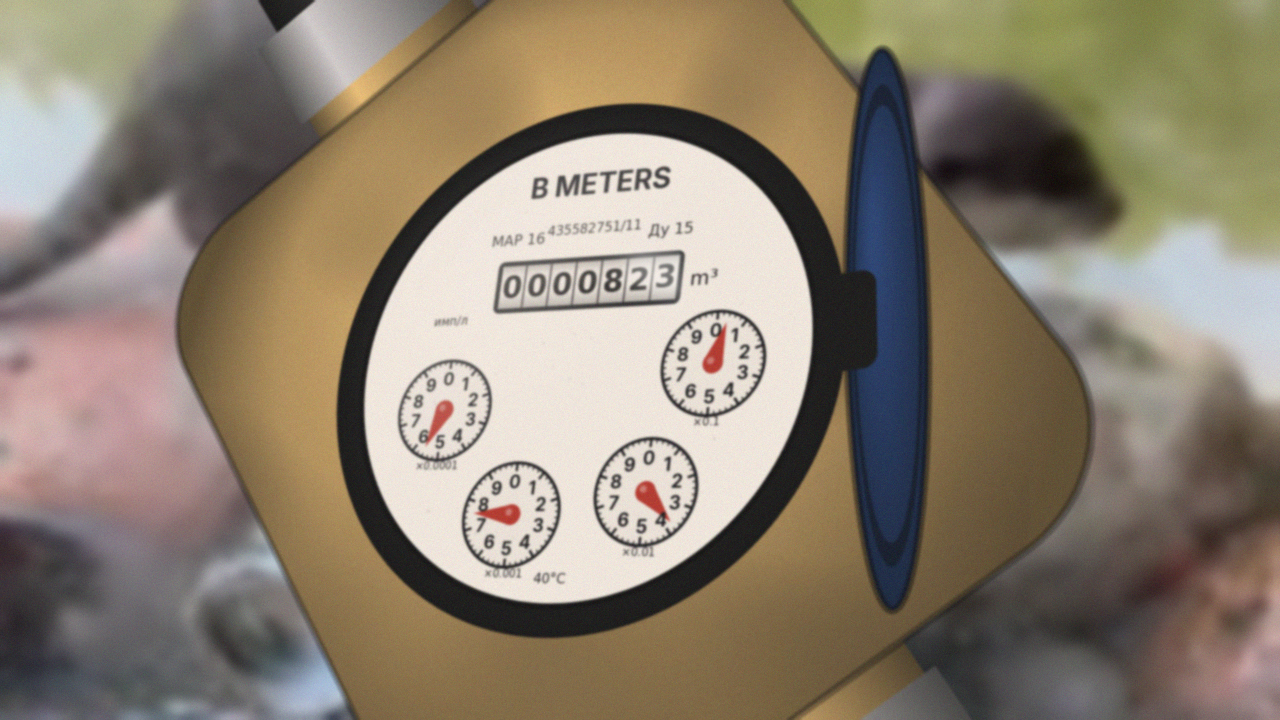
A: 823.0375 m³
